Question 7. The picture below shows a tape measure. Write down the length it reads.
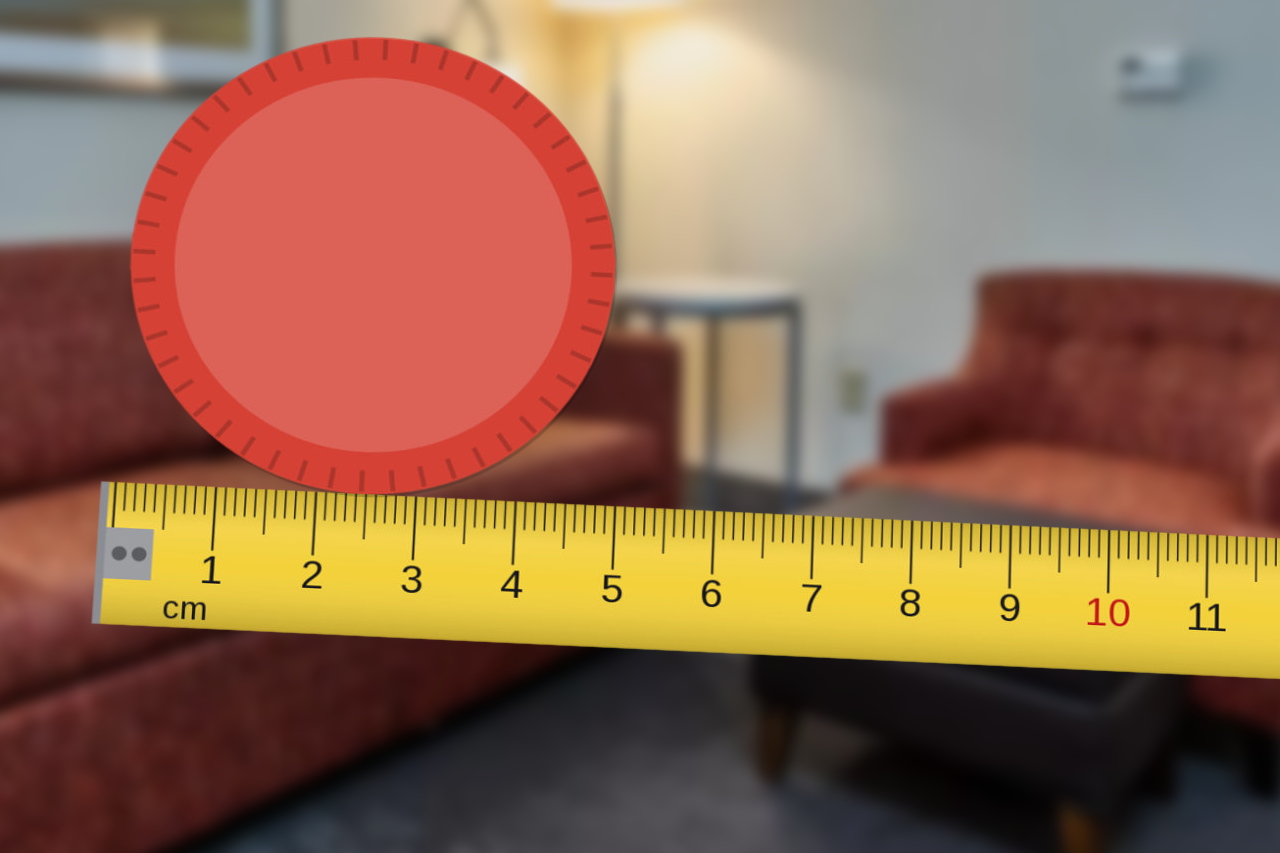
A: 4.9 cm
